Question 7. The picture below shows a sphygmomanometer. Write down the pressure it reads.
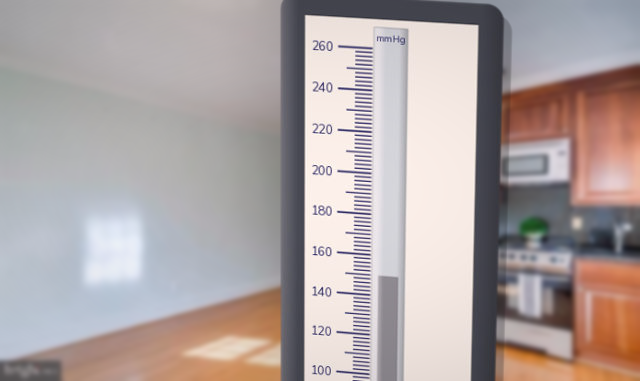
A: 150 mmHg
